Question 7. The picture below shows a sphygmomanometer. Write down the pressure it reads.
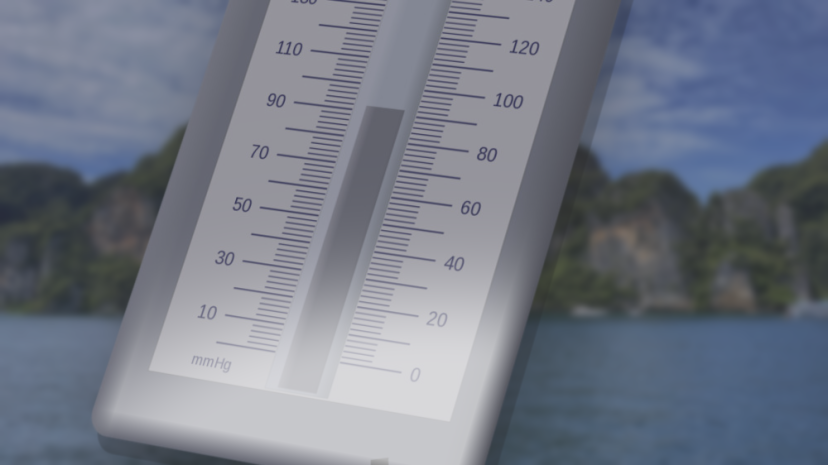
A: 92 mmHg
